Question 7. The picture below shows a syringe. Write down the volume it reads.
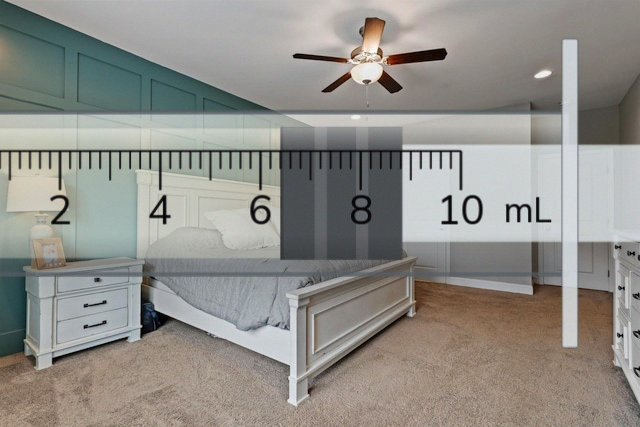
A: 6.4 mL
